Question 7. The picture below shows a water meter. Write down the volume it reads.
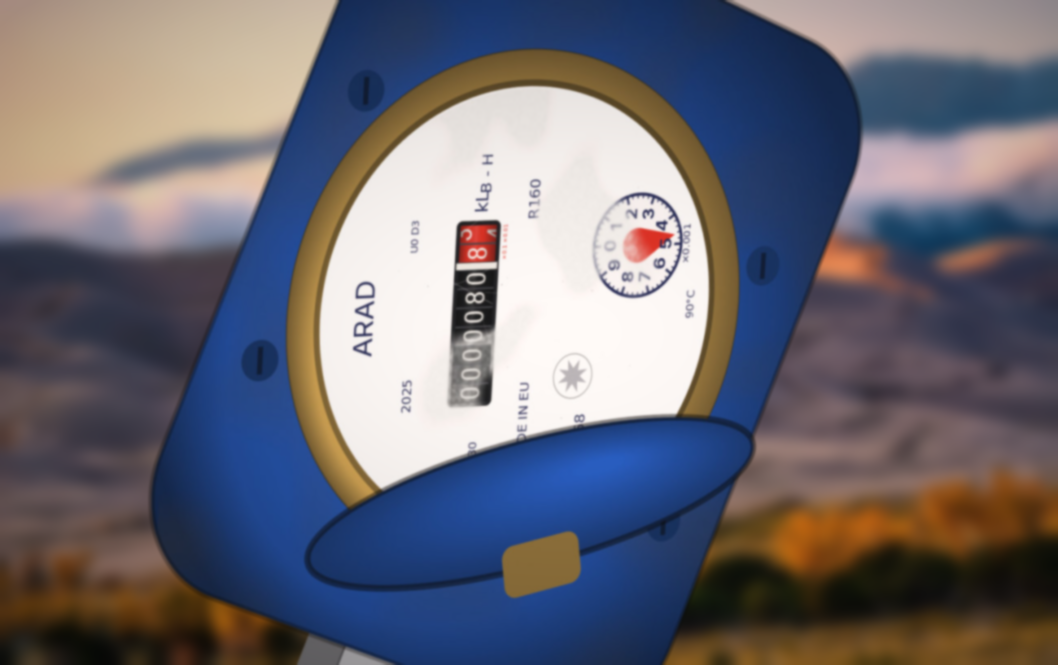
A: 80.834 kL
